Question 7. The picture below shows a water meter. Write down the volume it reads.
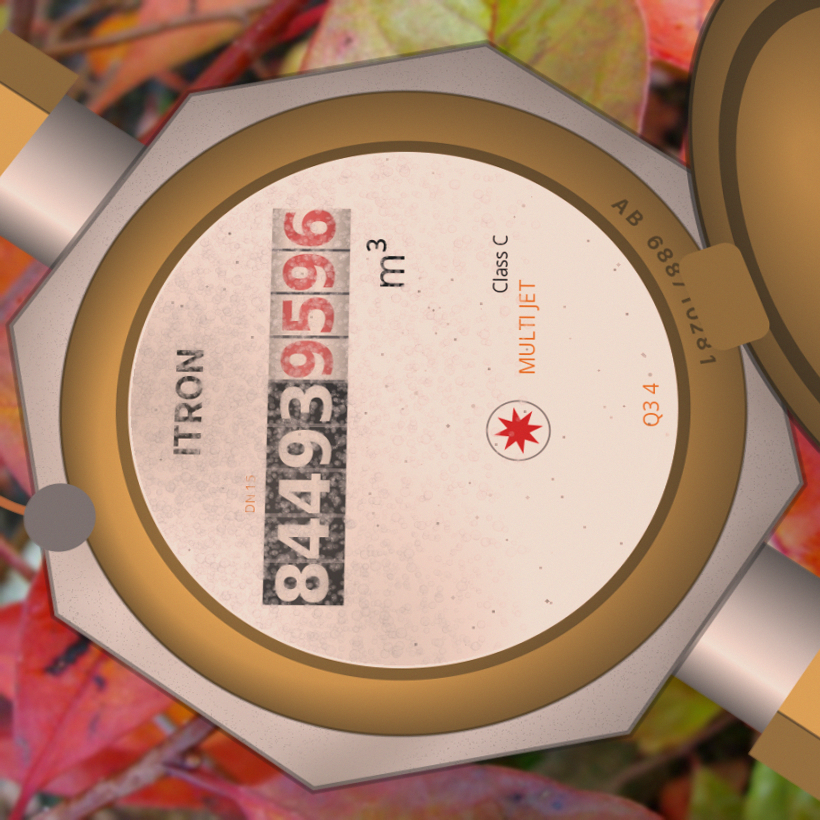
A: 84493.9596 m³
